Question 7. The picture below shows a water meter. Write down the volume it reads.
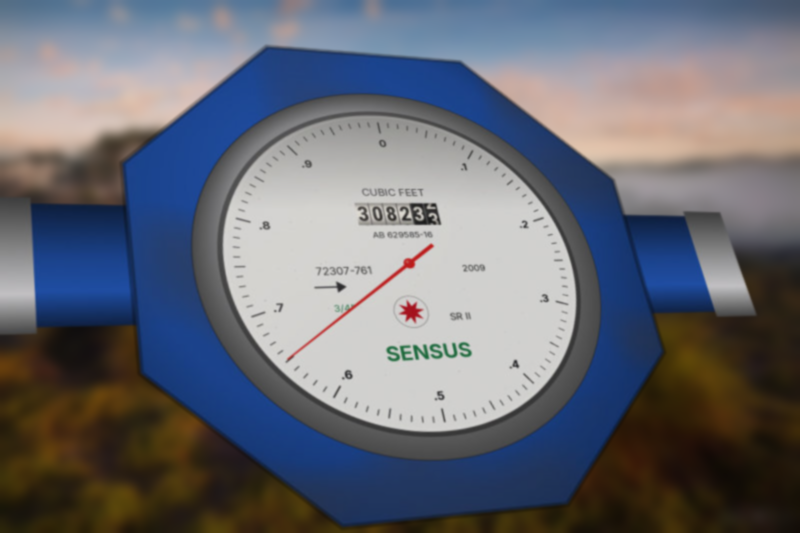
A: 308232.65 ft³
